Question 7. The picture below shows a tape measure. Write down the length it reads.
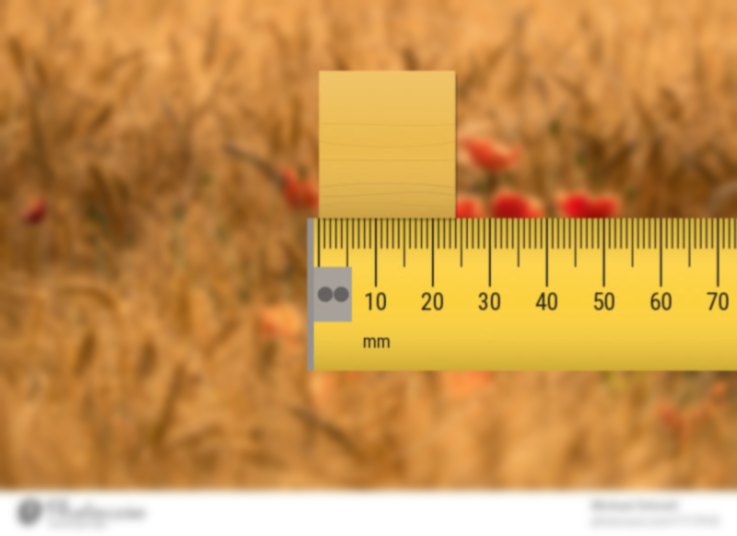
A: 24 mm
